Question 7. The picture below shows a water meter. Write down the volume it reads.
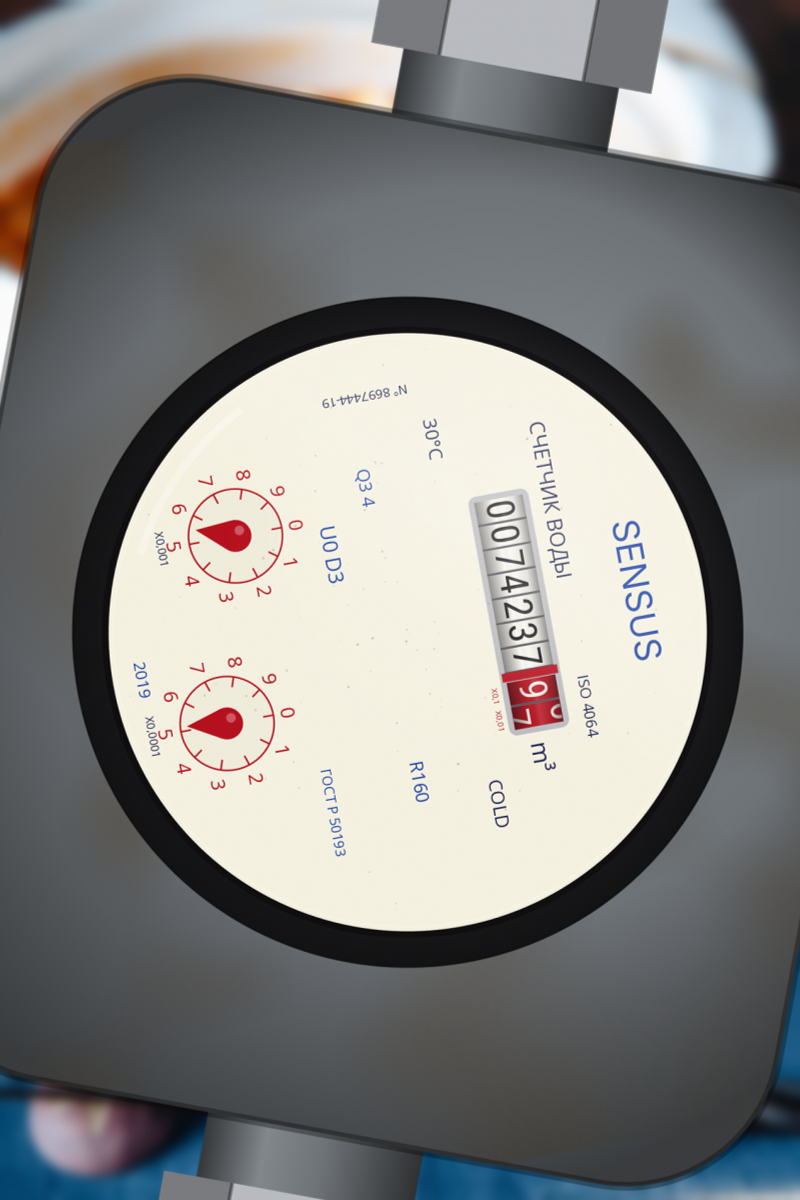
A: 74237.9655 m³
